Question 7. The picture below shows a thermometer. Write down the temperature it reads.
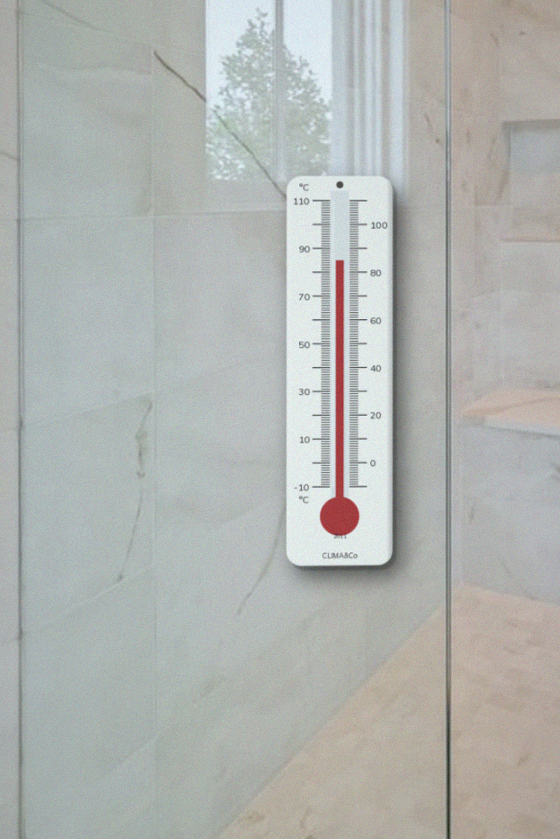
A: 85 °C
